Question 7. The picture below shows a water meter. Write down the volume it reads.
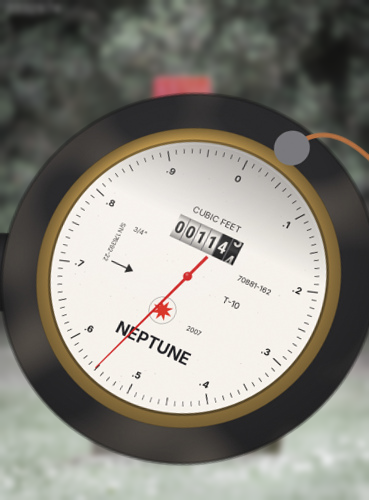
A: 1143.55 ft³
